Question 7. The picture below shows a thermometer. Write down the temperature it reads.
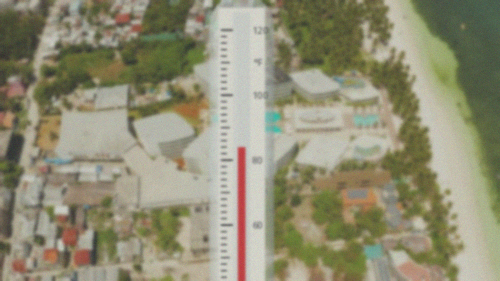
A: 84 °F
